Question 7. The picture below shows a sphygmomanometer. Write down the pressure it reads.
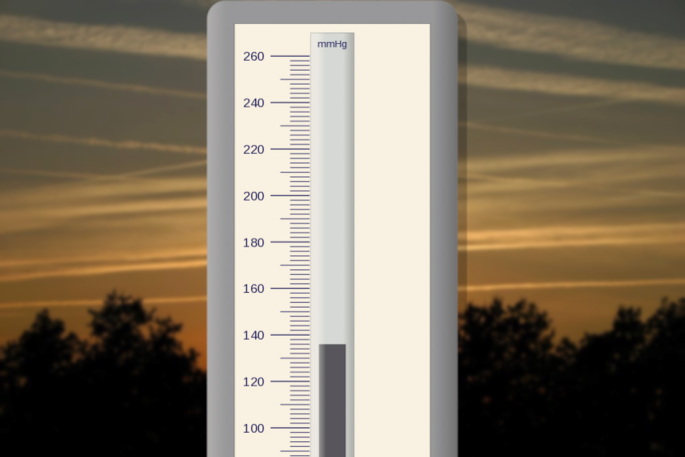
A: 136 mmHg
